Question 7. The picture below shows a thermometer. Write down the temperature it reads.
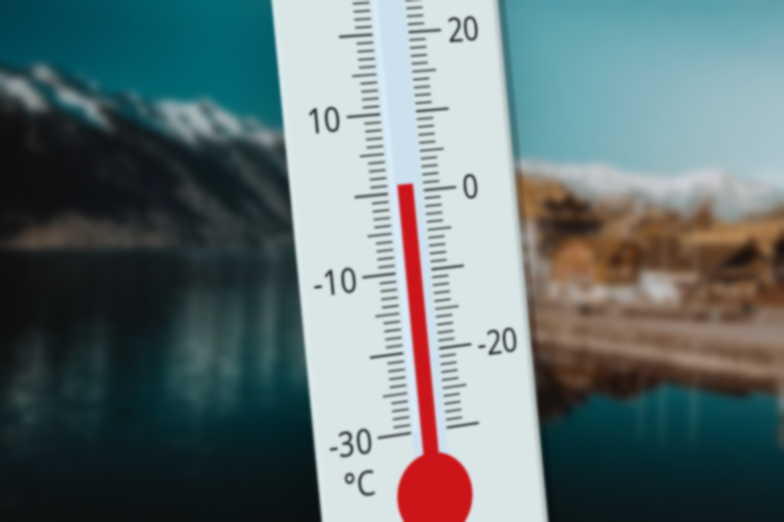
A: 1 °C
